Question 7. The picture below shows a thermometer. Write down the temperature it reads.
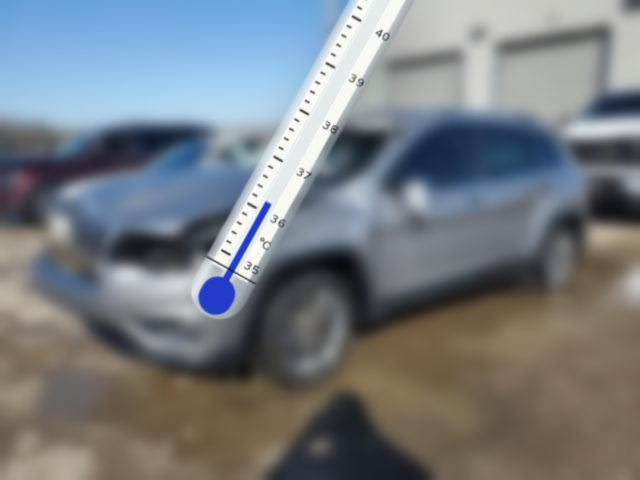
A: 36.2 °C
